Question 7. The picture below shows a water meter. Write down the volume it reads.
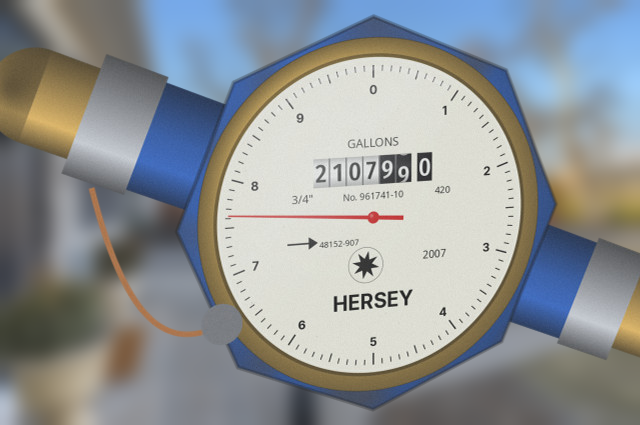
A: 2107987.6 gal
